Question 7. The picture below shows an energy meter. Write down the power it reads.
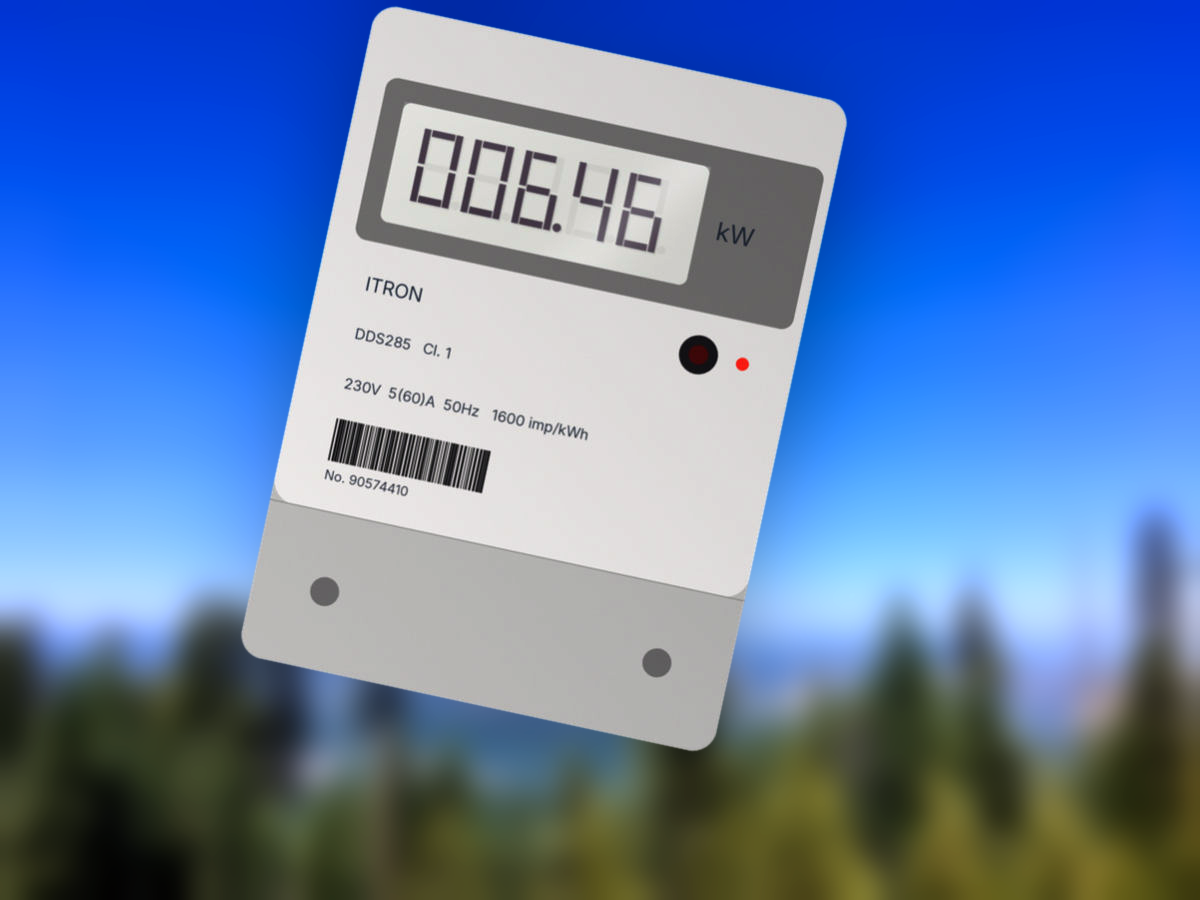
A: 6.46 kW
